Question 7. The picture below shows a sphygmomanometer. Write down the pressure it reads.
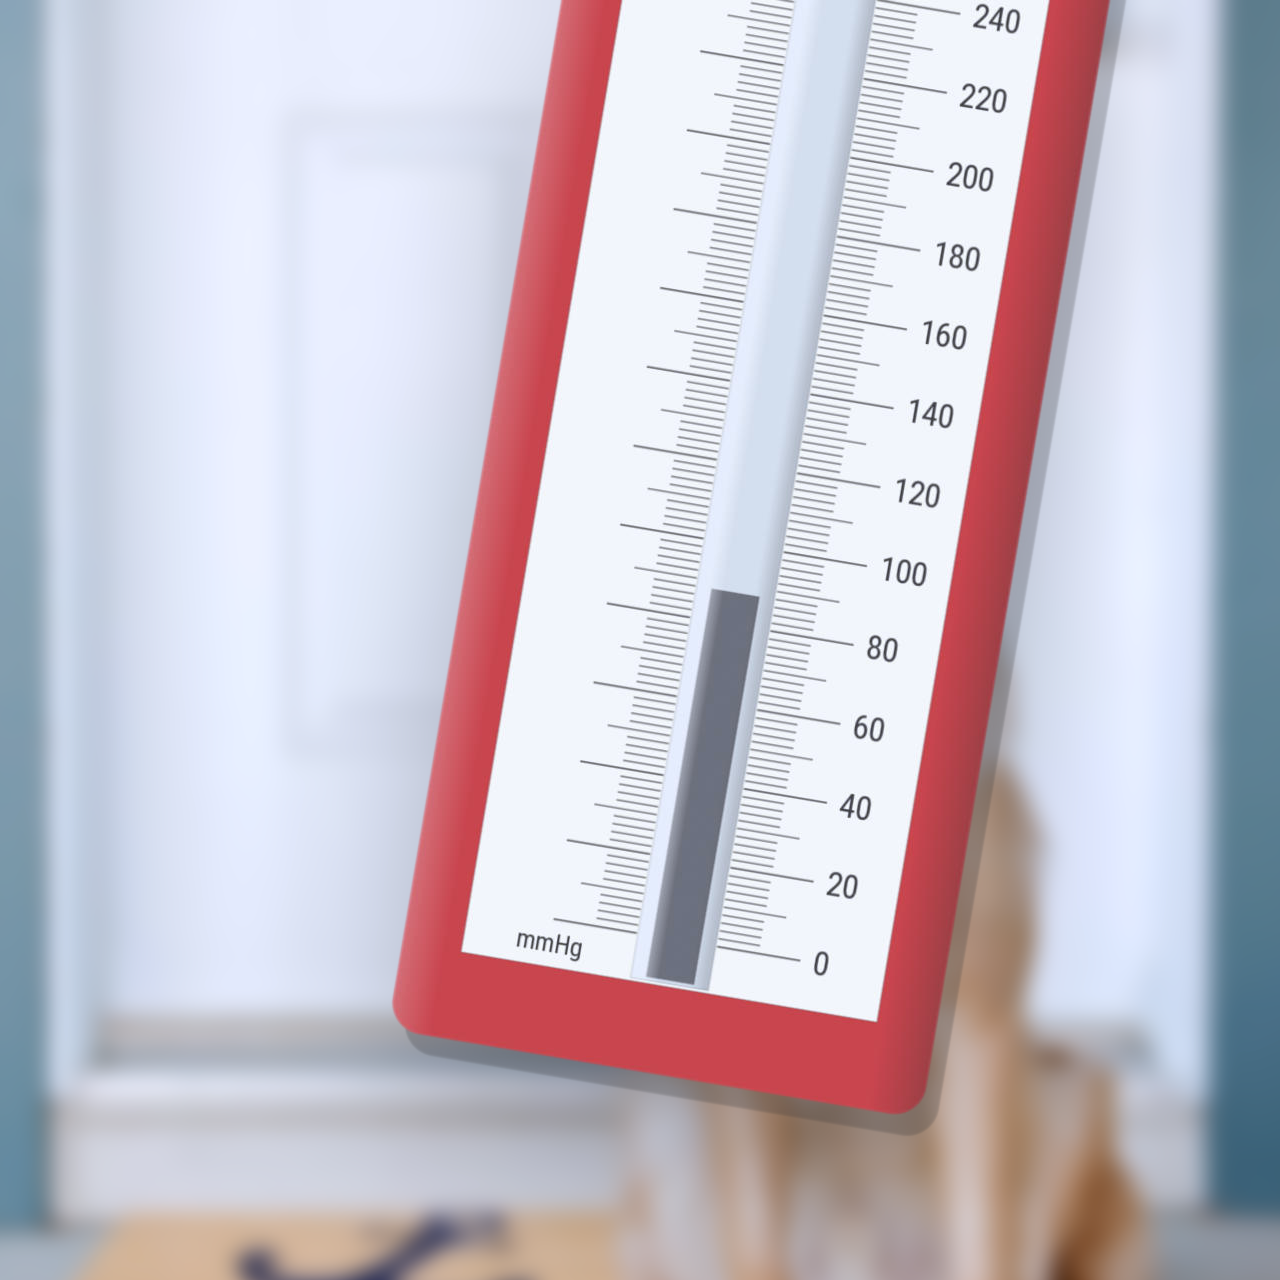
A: 88 mmHg
